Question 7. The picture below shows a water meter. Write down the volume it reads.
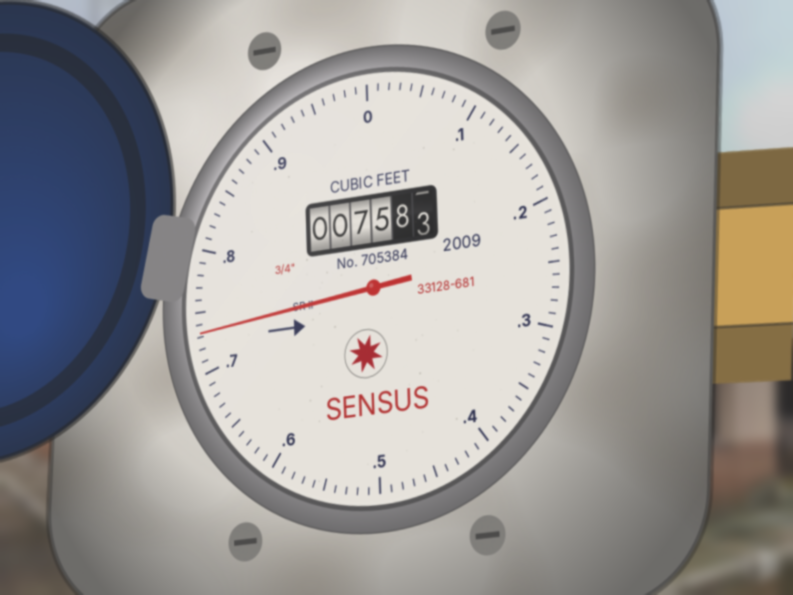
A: 7582.73 ft³
